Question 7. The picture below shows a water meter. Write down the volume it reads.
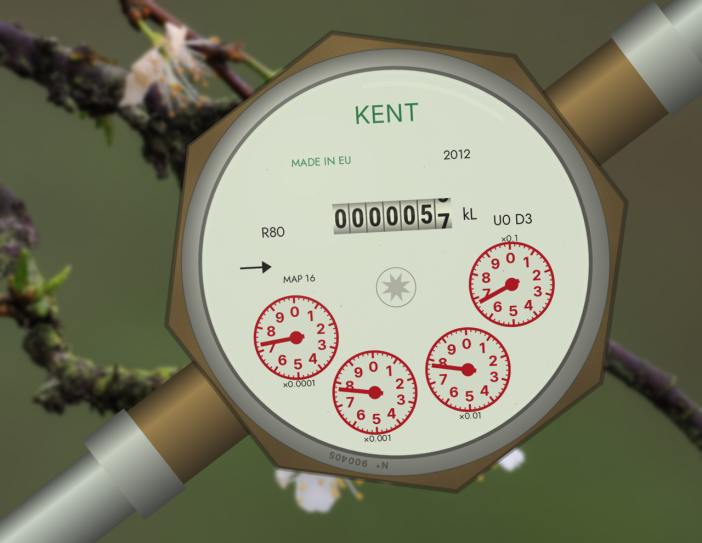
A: 56.6777 kL
